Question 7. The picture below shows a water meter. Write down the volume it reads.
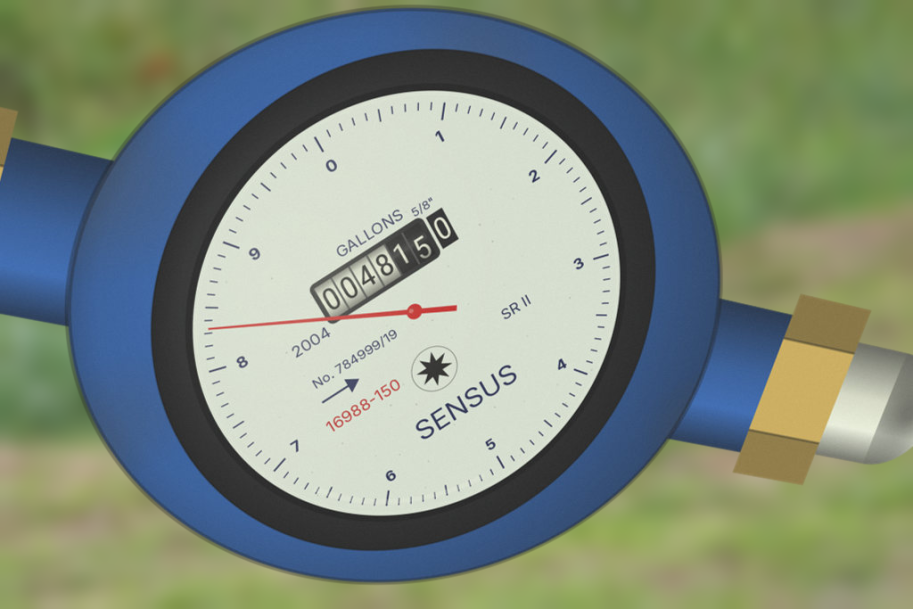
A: 48148.3 gal
